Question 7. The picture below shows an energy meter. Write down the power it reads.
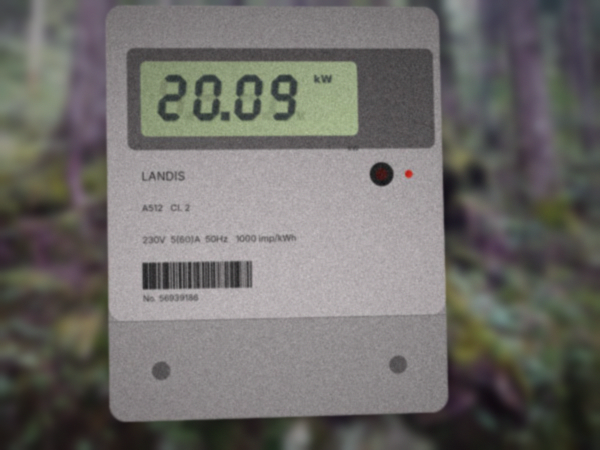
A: 20.09 kW
